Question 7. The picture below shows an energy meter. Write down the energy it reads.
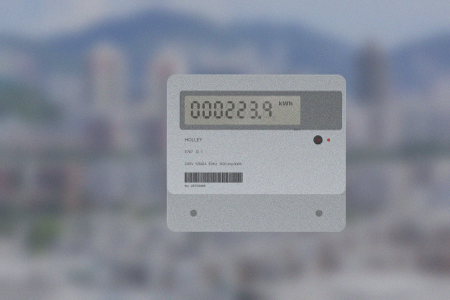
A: 223.9 kWh
